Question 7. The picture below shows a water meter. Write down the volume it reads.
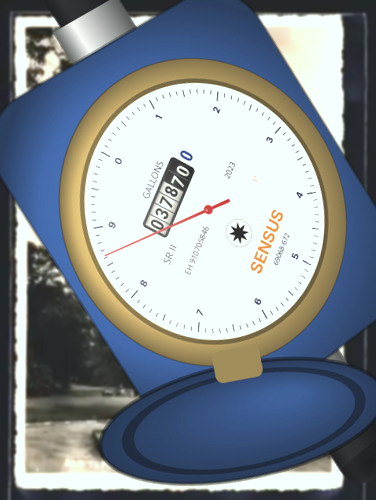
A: 378698.6 gal
